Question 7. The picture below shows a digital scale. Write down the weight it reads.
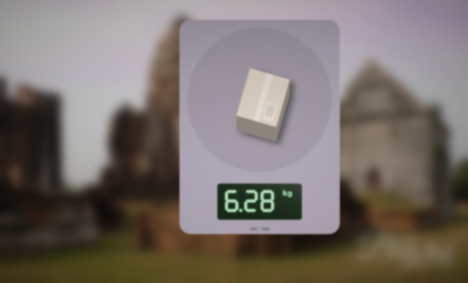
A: 6.28 kg
